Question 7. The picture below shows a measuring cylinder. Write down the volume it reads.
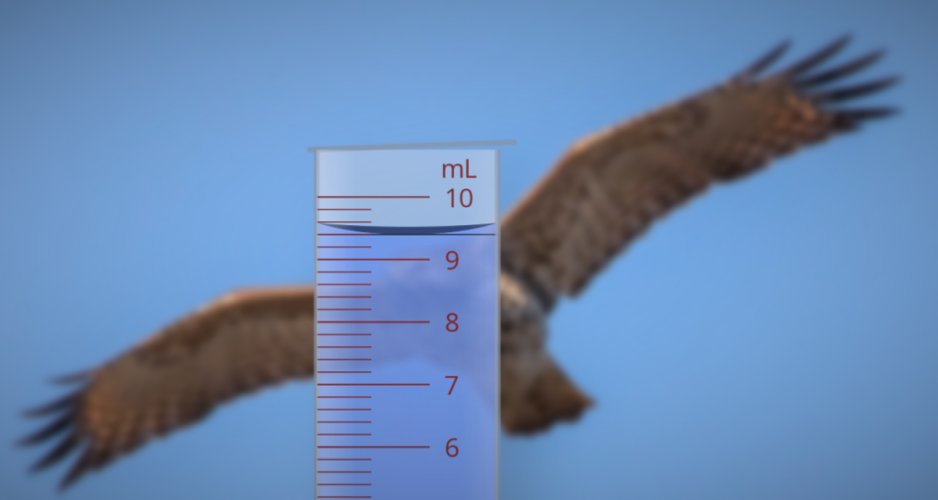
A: 9.4 mL
